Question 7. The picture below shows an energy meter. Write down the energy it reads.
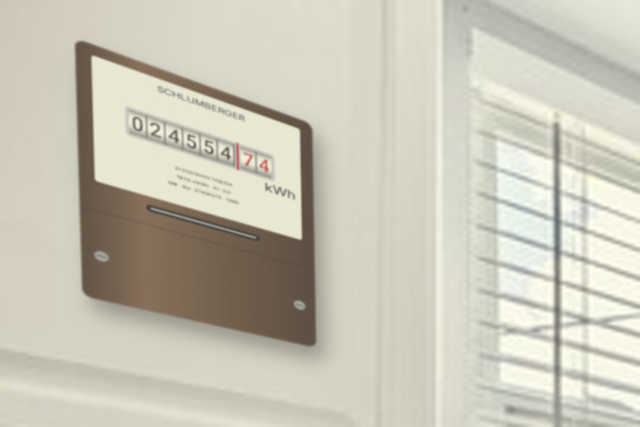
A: 24554.74 kWh
